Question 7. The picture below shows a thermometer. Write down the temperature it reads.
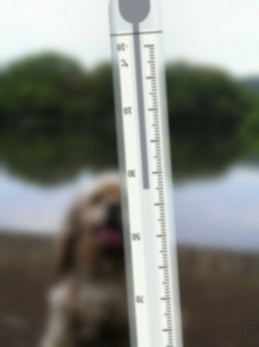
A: 35 °C
